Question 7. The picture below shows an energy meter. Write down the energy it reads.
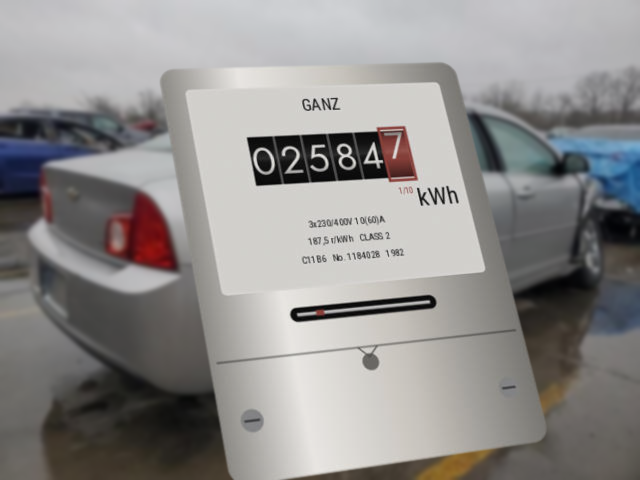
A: 2584.7 kWh
